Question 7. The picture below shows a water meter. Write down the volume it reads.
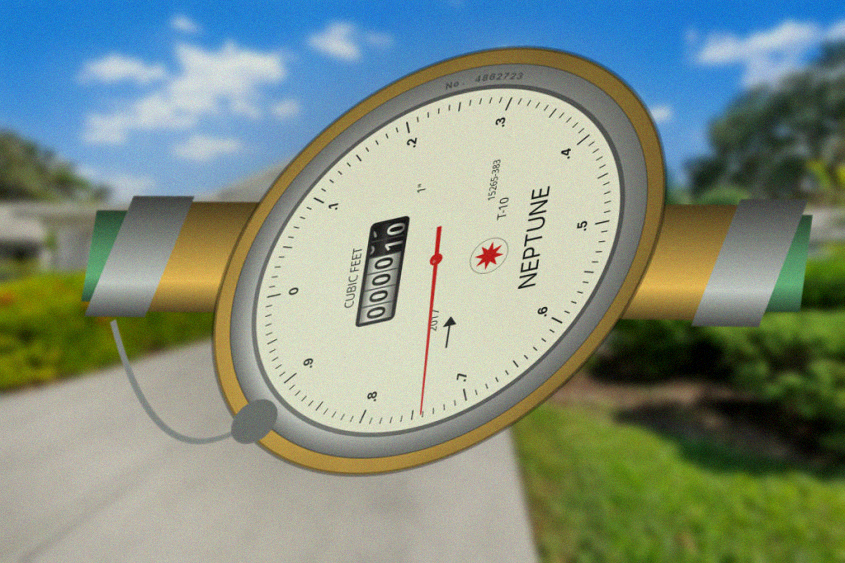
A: 9.74 ft³
